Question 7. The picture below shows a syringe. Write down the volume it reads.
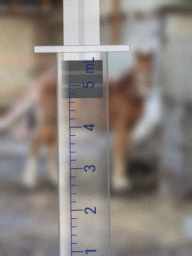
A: 4.7 mL
